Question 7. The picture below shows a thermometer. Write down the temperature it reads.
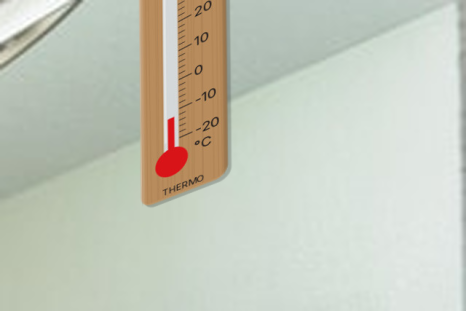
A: -12 °C
